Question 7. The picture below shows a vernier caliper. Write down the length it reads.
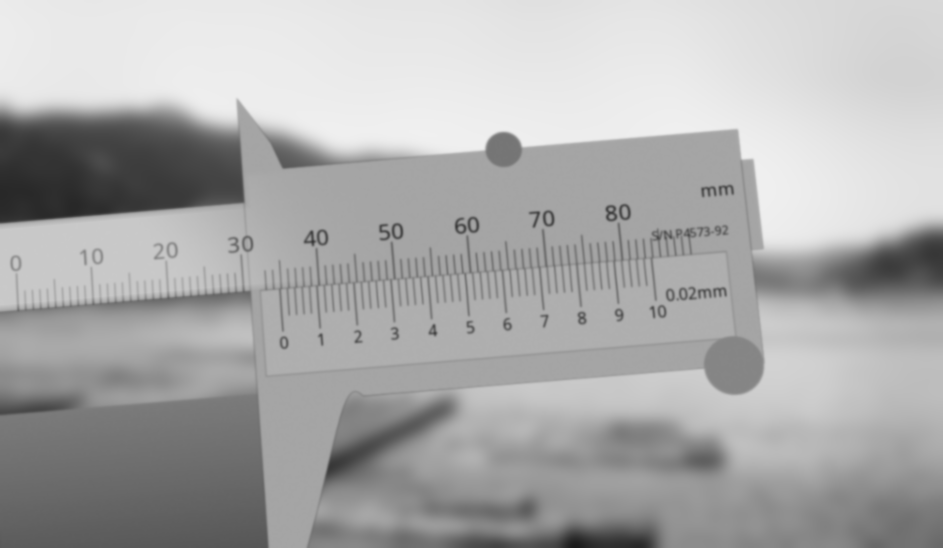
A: 34.8 mm
